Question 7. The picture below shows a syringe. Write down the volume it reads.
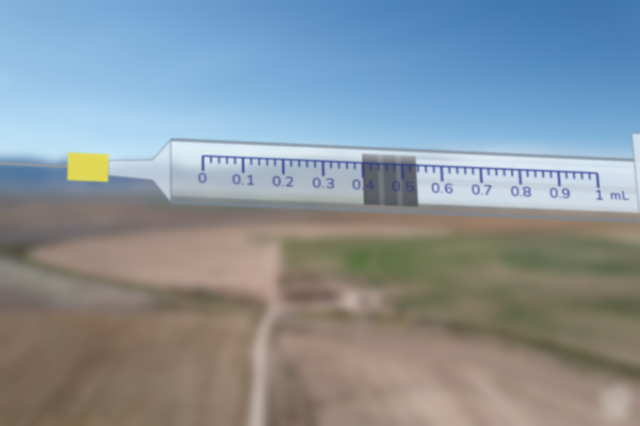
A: 0.4 mL
